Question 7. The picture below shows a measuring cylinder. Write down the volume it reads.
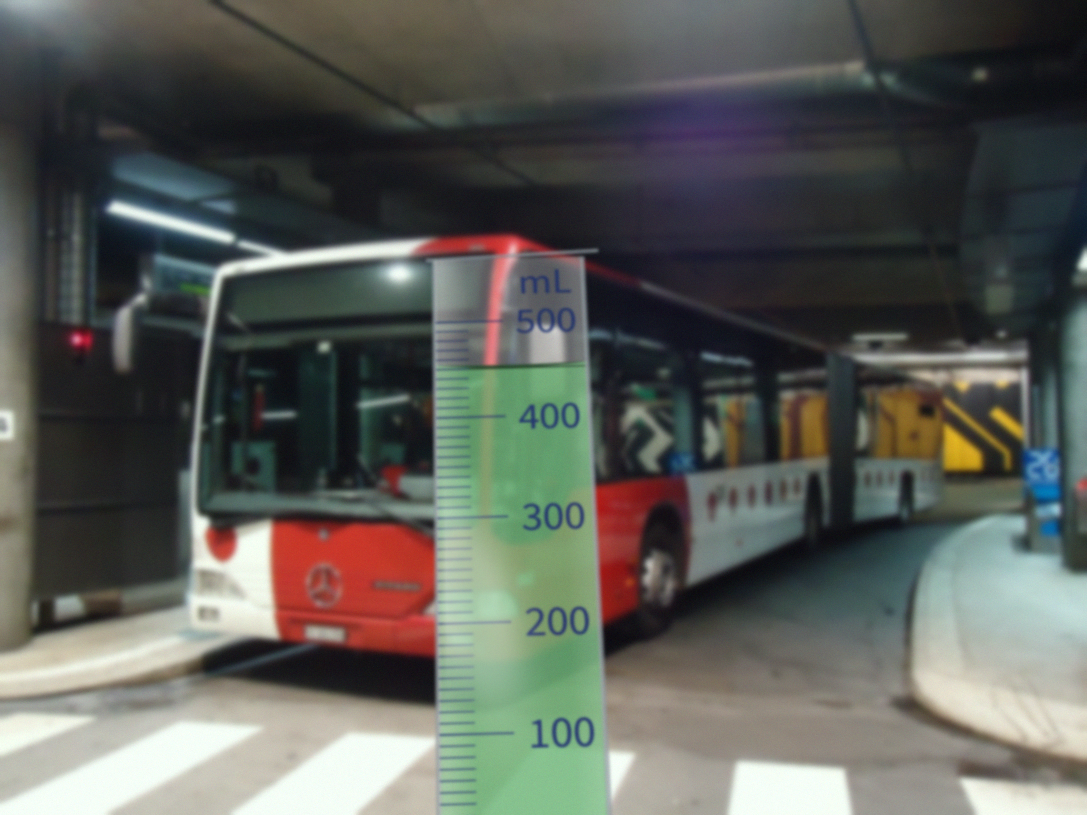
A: 450 mL
